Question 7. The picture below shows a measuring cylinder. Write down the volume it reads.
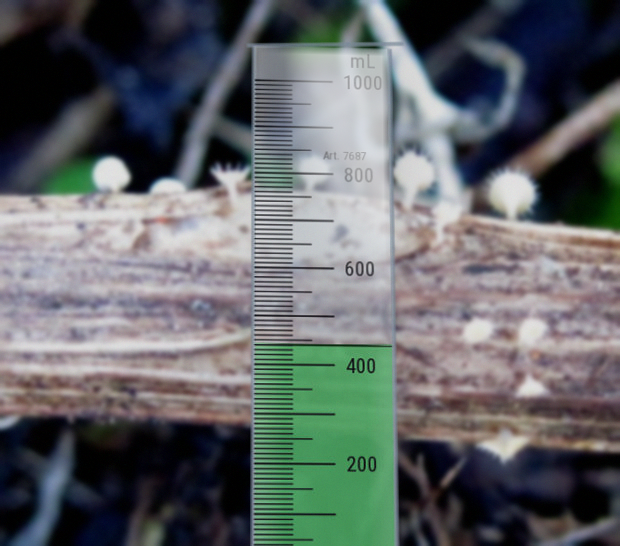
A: 440 mL
